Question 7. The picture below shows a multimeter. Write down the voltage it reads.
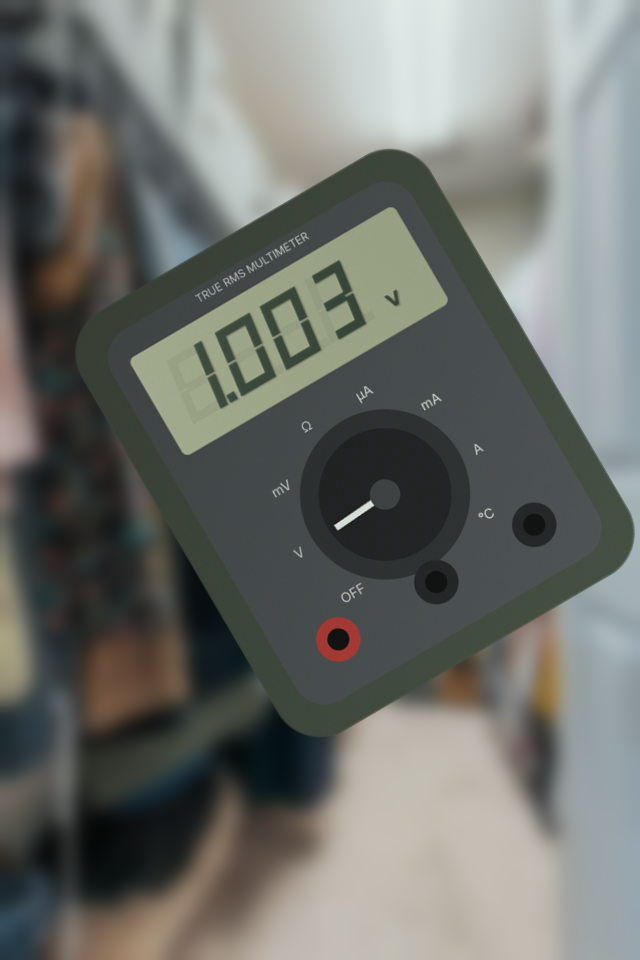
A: 1.003 V
